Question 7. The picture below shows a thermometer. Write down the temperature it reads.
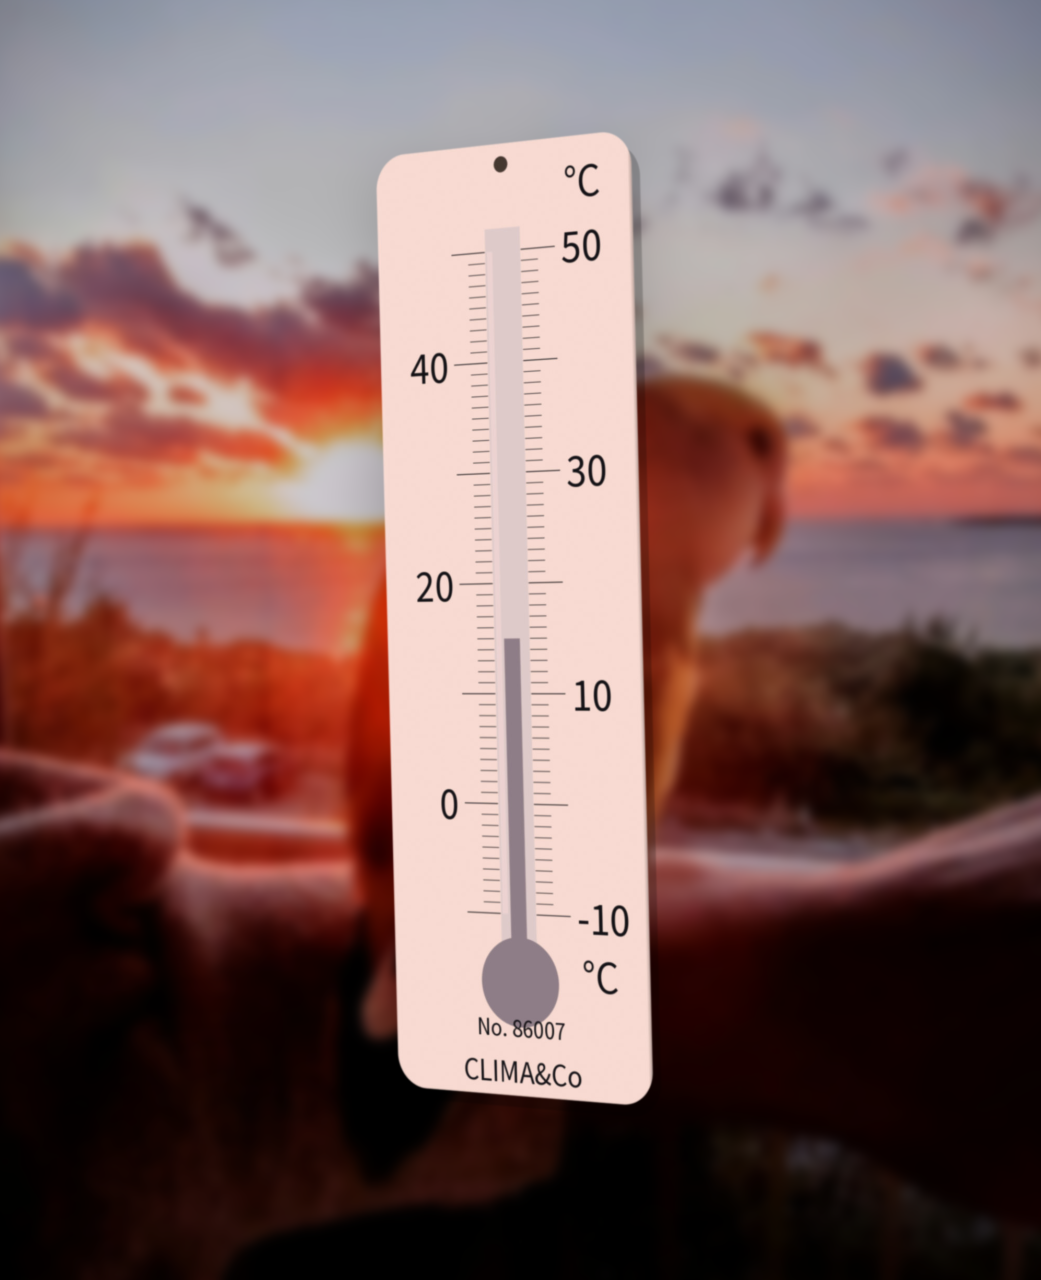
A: 15 °C
